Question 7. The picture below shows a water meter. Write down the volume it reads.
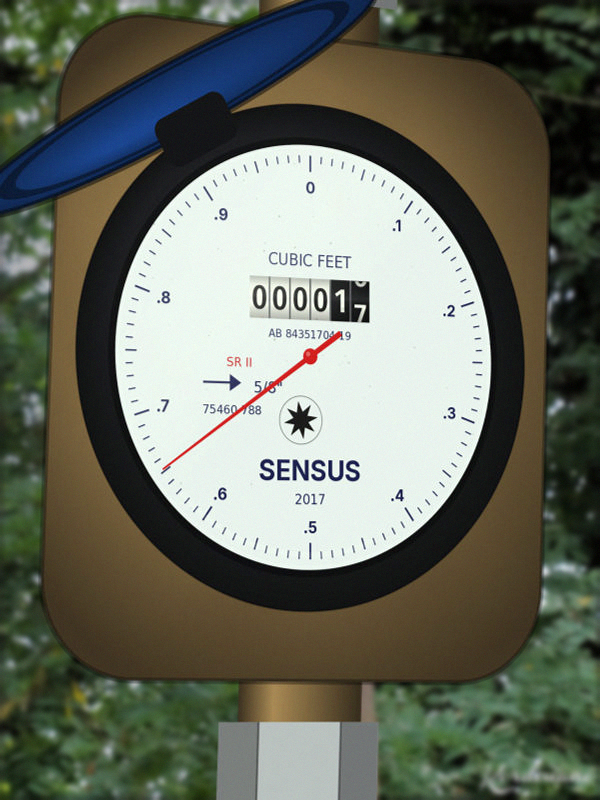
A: 16.65 ft³
